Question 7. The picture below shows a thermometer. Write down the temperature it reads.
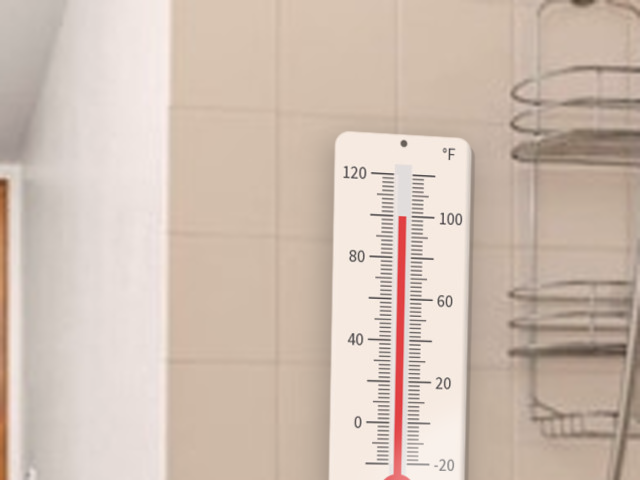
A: 100 °F
